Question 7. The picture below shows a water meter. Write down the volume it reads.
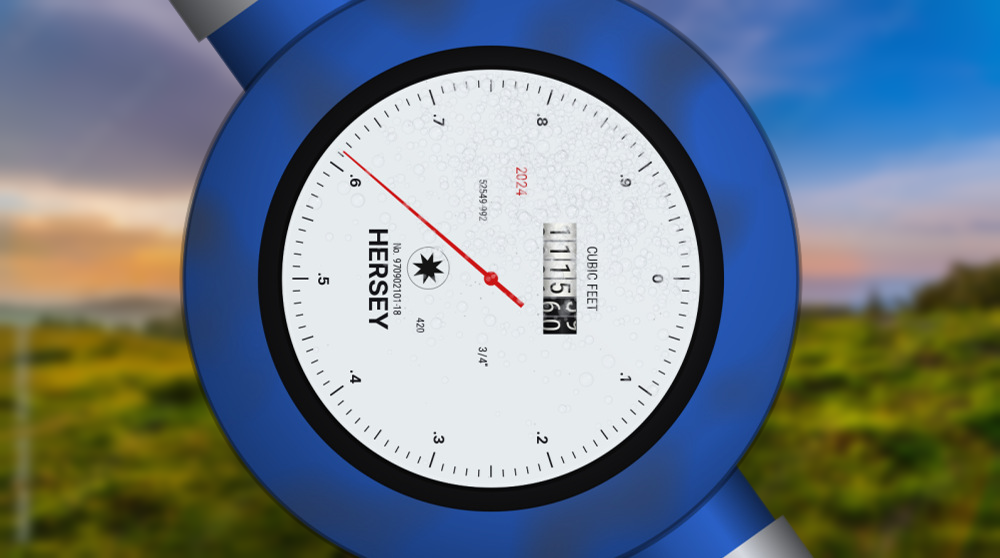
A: 111559.61 ft³
